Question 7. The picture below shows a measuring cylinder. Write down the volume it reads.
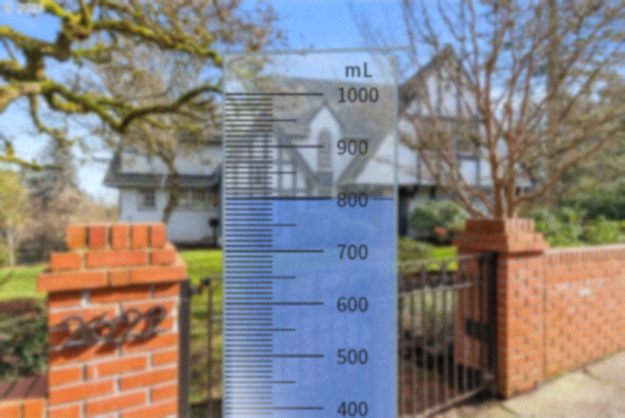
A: 800 mL
